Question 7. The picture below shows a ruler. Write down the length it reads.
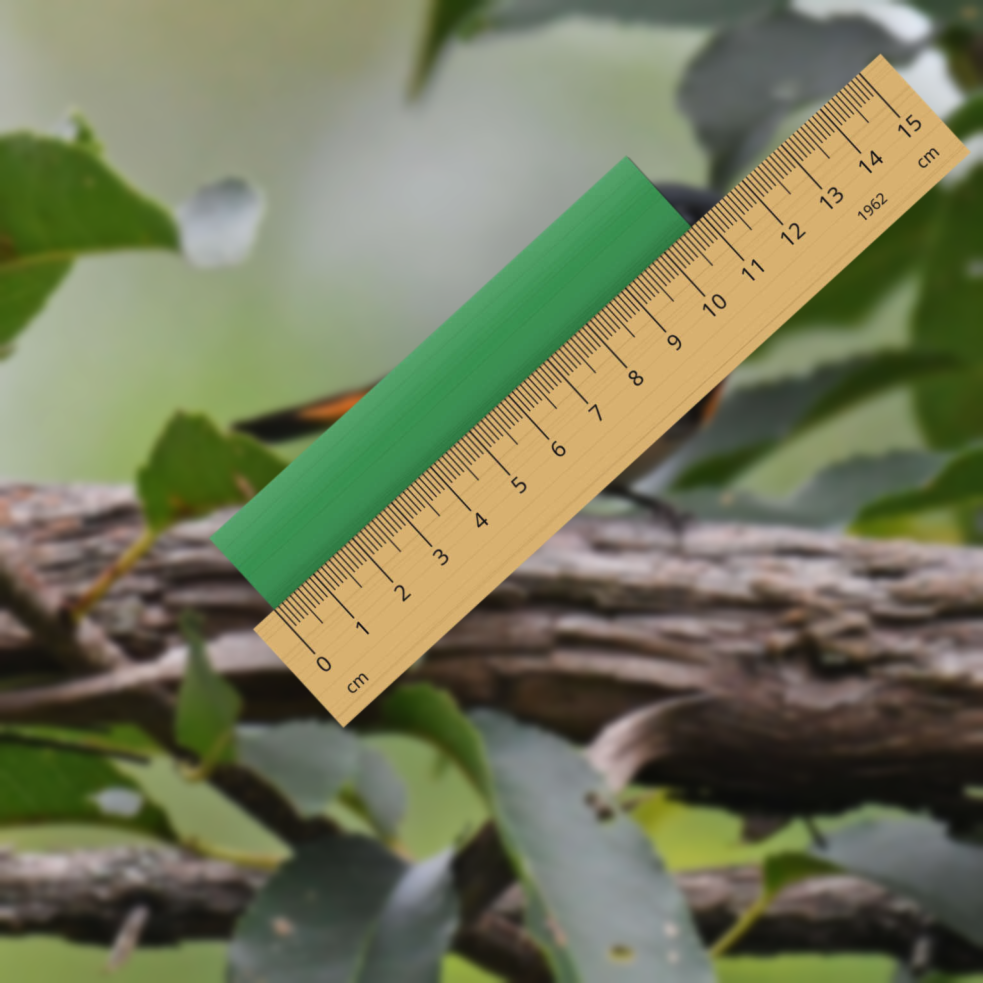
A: 10.7 cm
